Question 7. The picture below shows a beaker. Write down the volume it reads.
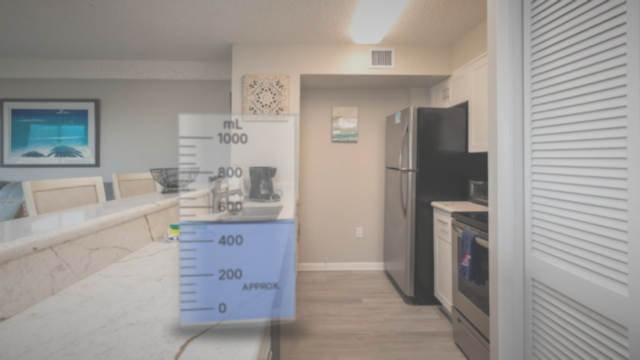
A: 500 mL
